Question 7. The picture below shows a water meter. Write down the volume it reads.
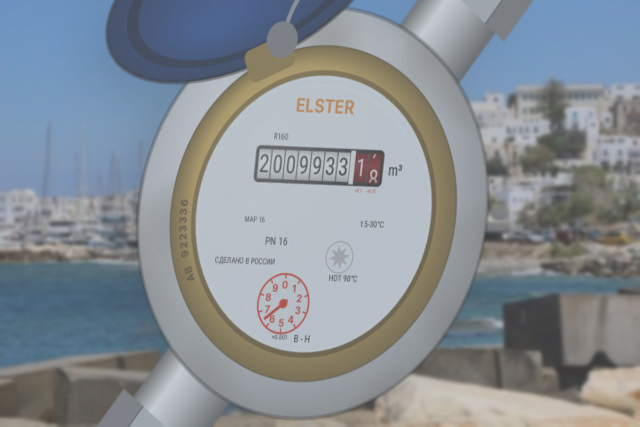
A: 2009933.176 m³
